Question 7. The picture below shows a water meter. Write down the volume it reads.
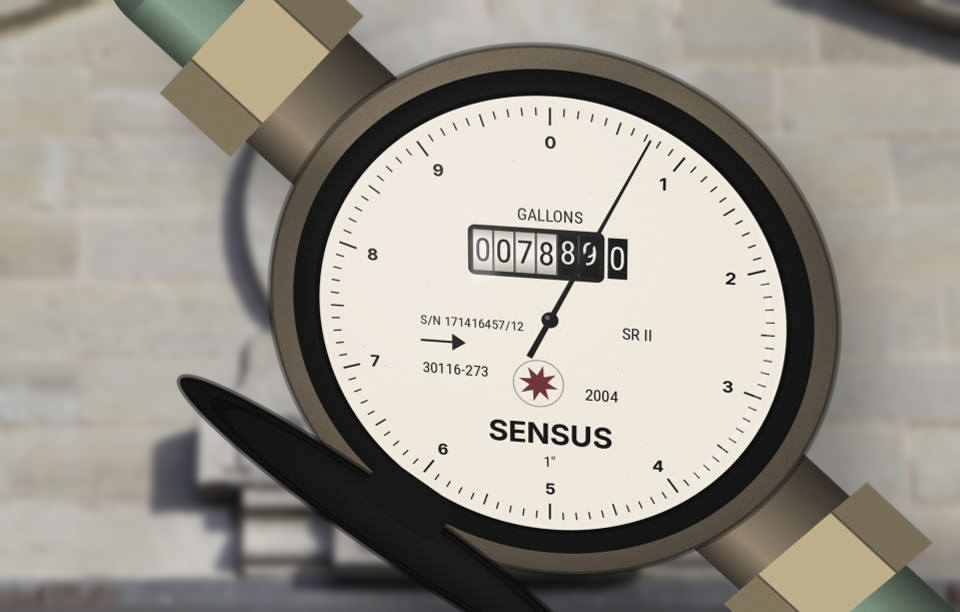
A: 78890.7 gal
